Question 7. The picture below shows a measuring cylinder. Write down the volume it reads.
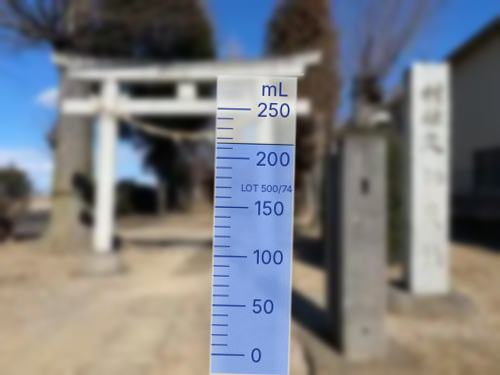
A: 215 mL
